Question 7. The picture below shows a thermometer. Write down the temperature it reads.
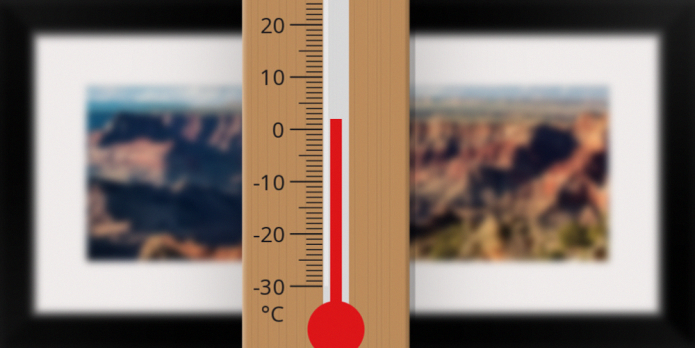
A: 2 °C
